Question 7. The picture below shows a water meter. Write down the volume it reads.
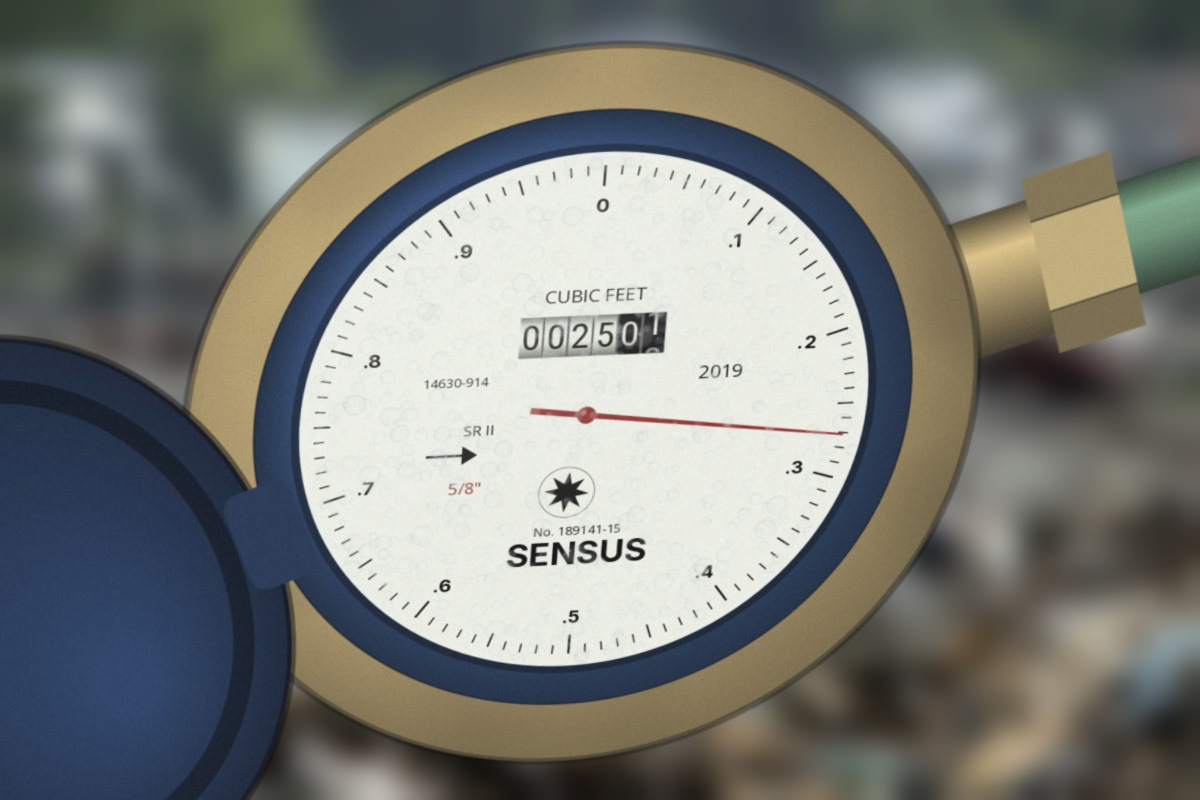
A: 2501.27 ft³
